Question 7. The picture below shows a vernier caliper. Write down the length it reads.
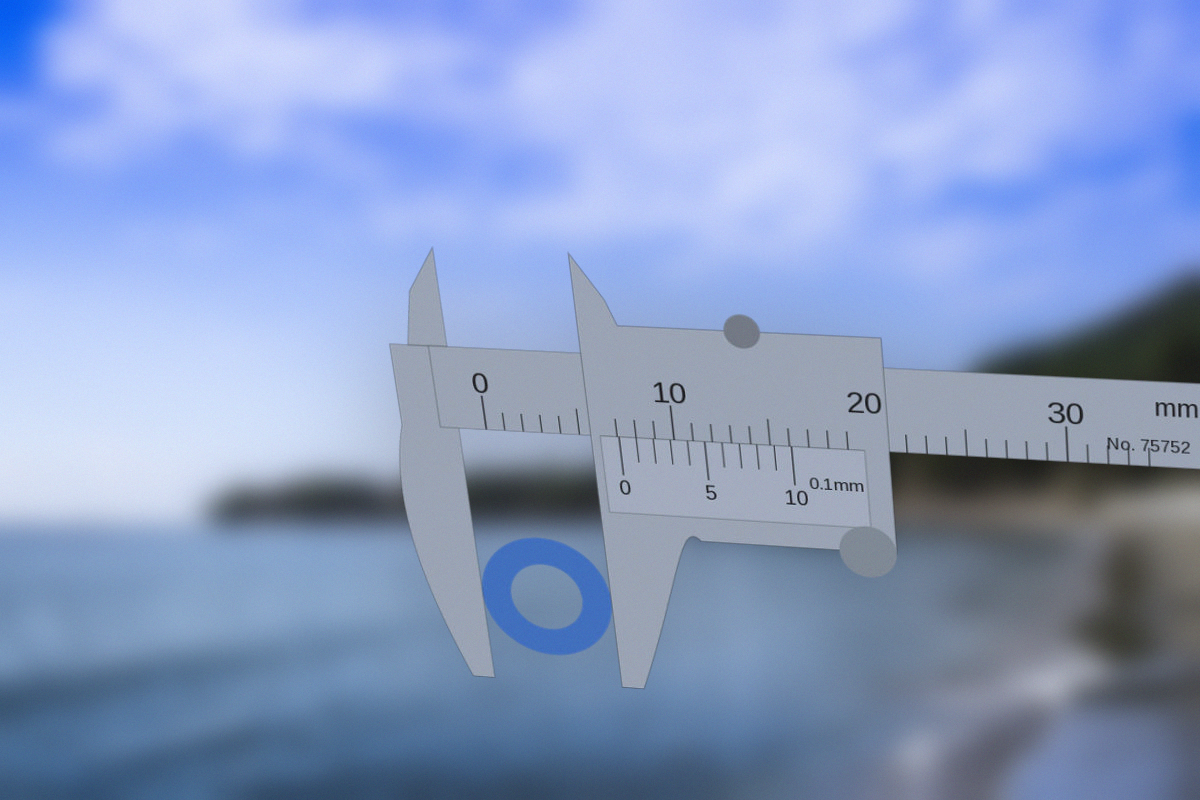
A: 7.1 mm
